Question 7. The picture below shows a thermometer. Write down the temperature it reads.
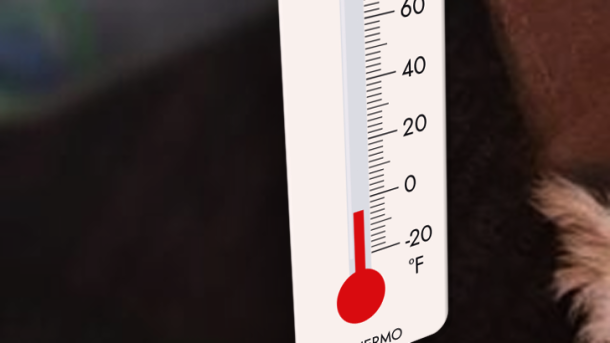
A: -4 °F
